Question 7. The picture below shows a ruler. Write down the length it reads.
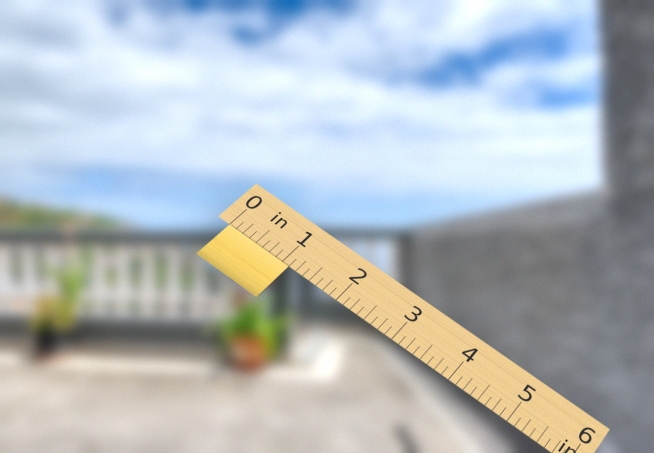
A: 1.125 in
